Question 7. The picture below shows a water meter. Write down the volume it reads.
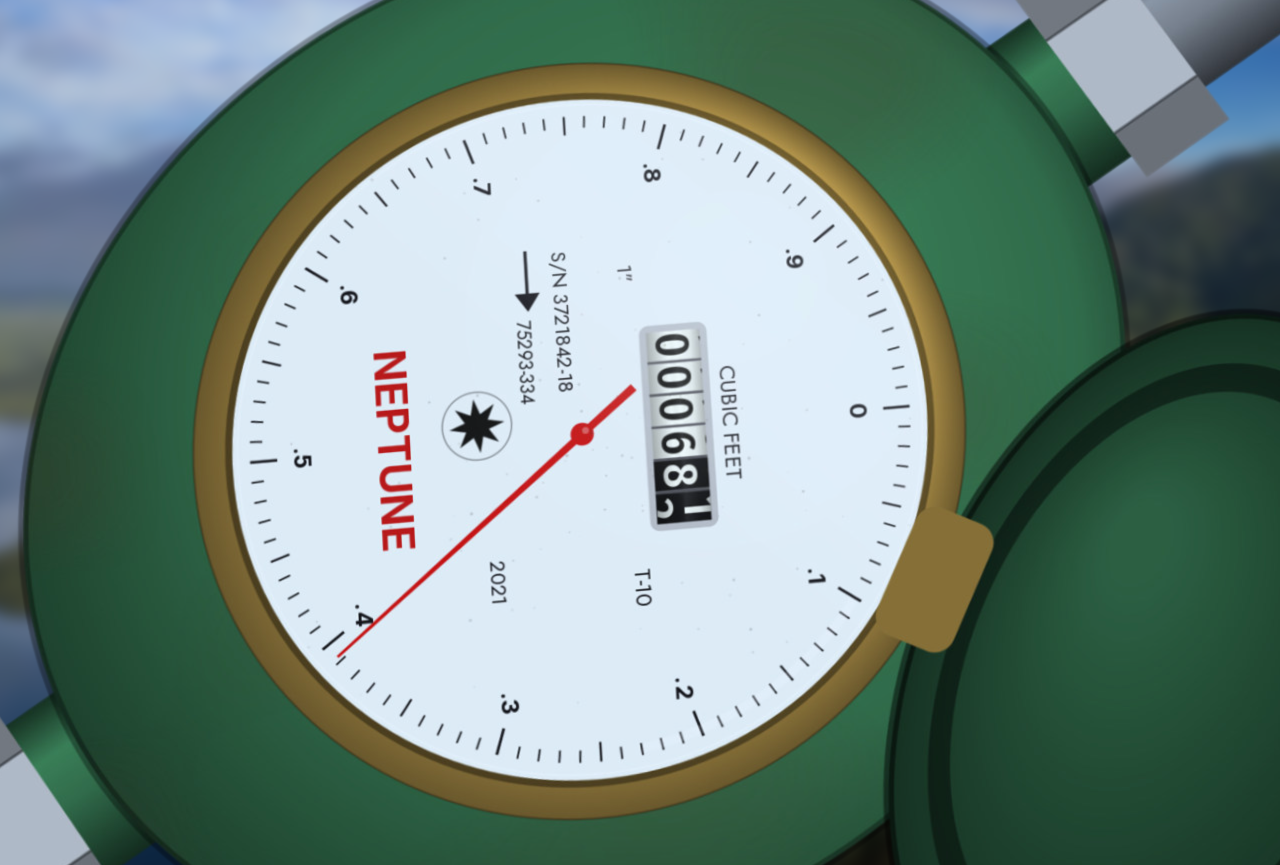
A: 681.39 ft³
